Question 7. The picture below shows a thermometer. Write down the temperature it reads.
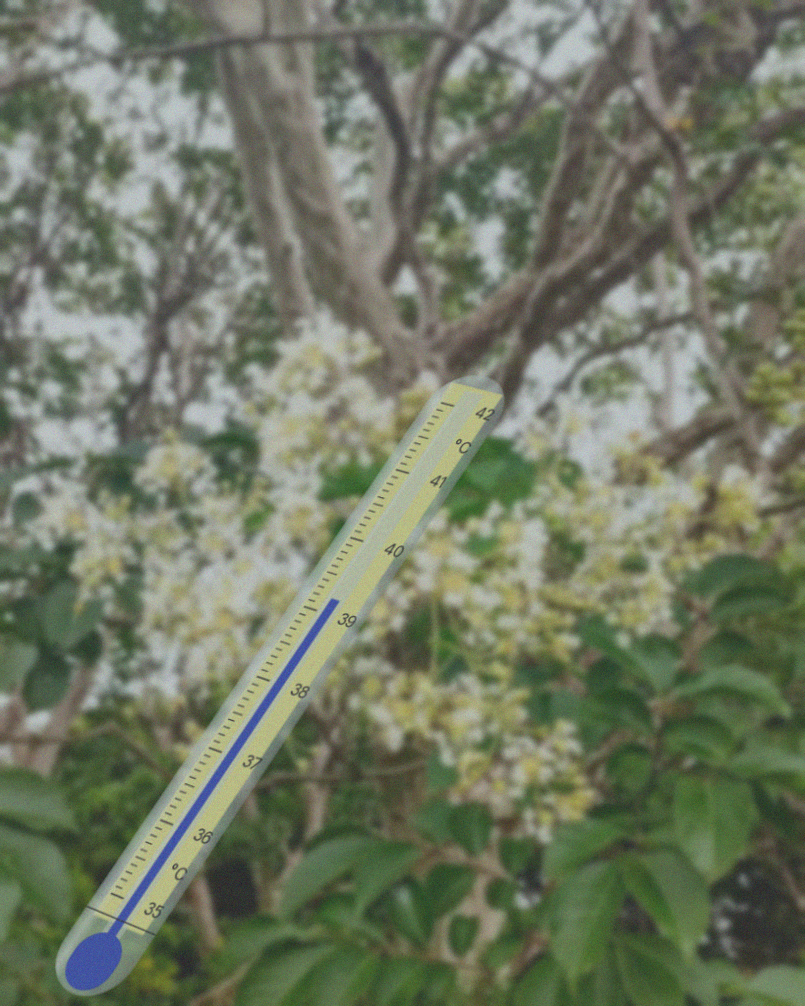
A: 39.2 °C
